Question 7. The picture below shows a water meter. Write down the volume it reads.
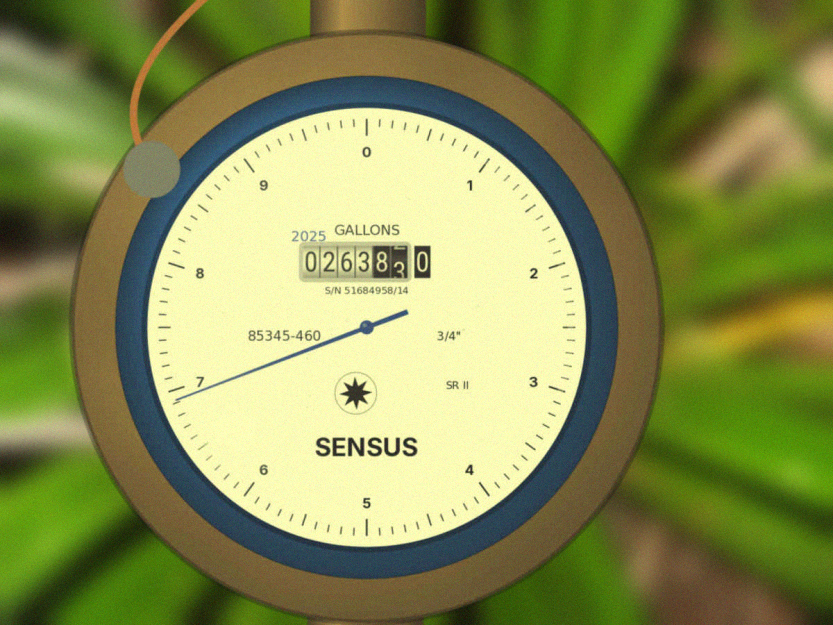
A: 263826.9 gal
